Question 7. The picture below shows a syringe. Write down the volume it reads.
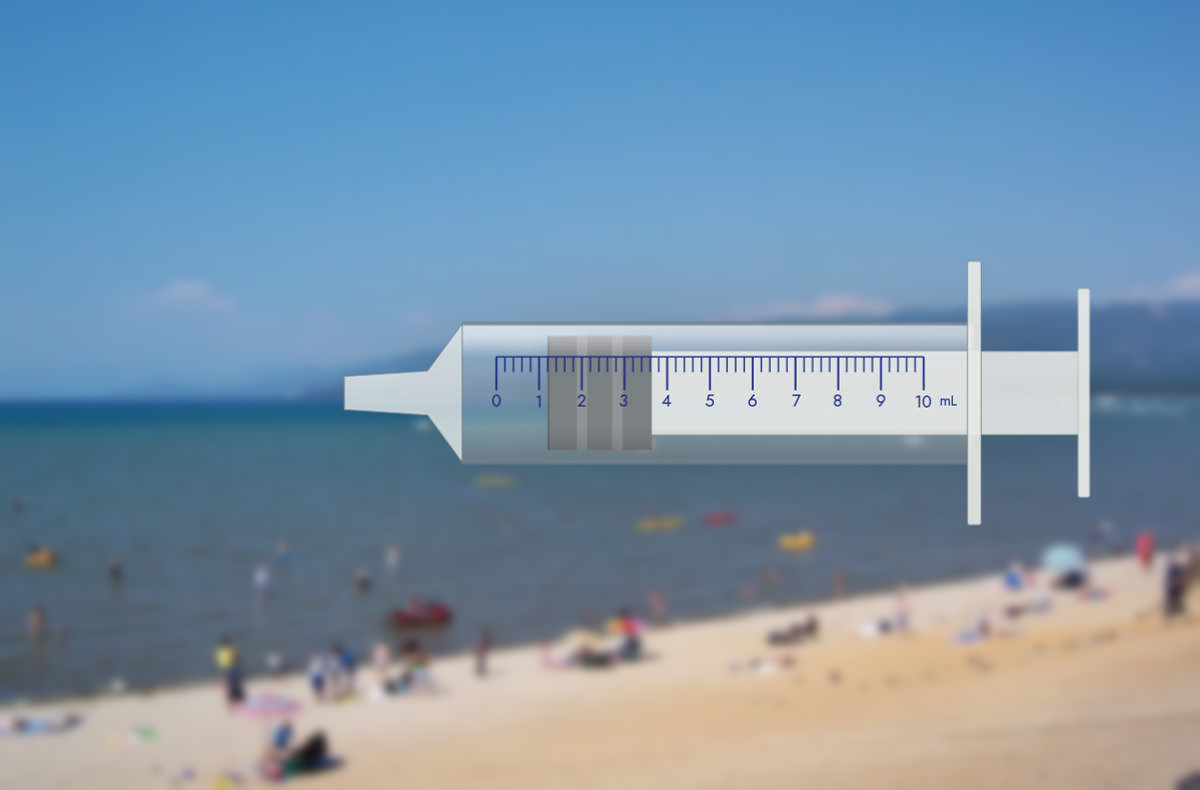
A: 1.2 mL
